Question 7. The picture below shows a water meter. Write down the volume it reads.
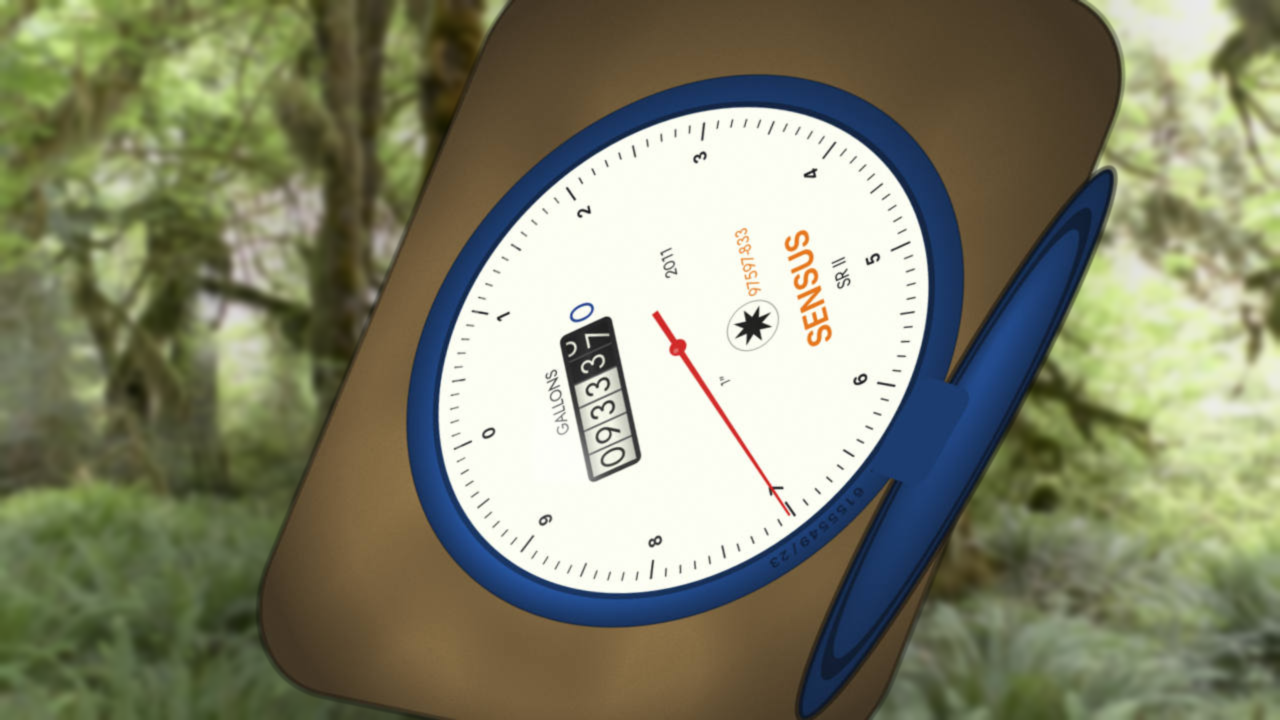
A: 933367.0 gal
